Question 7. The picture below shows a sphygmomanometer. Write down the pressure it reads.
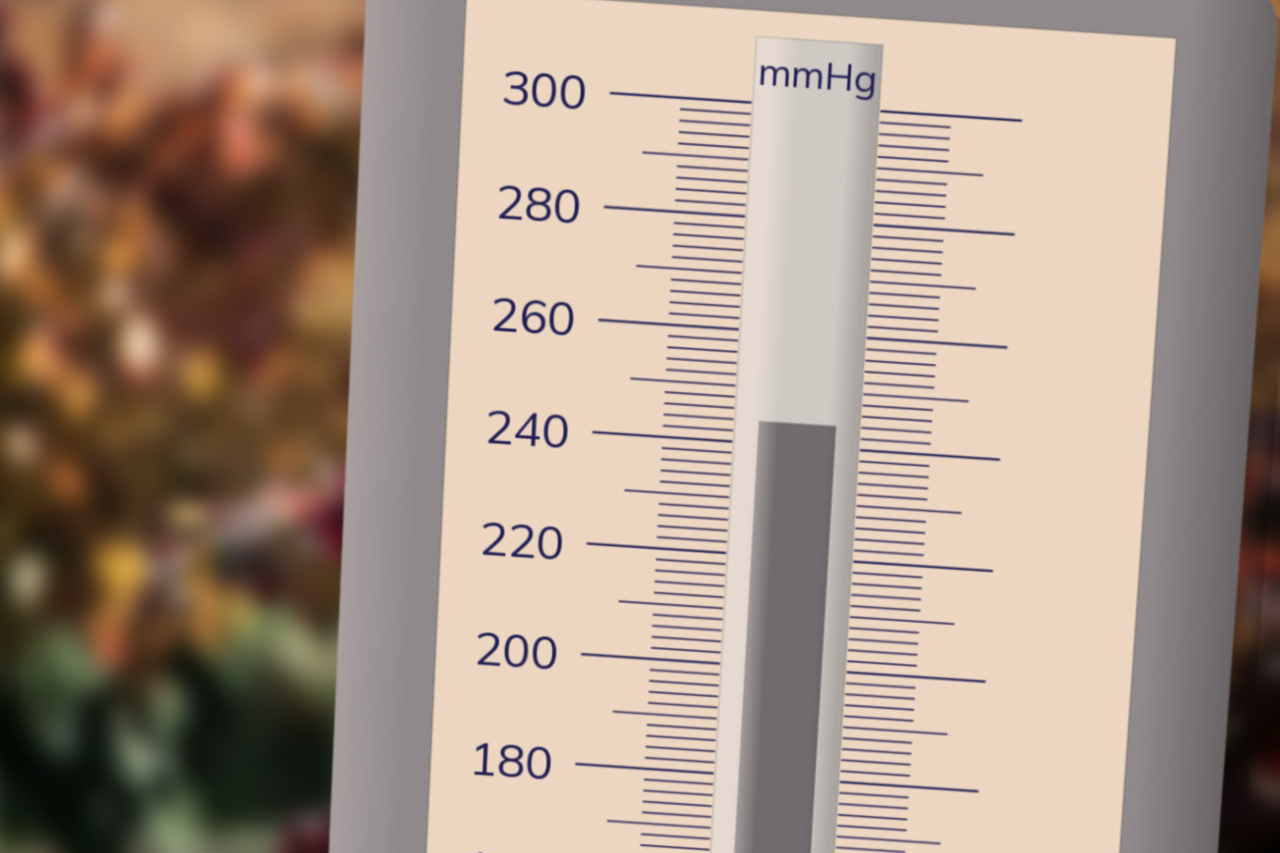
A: 244 mmHg
